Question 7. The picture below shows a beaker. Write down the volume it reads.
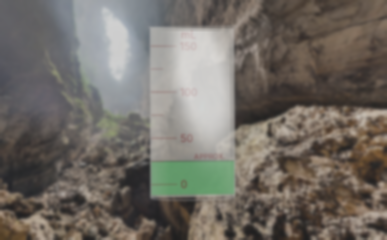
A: 25 mL
